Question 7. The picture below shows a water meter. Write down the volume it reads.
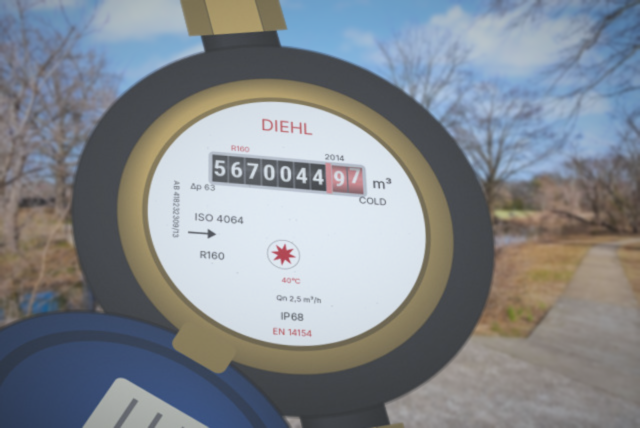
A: 5670044.97 m³
